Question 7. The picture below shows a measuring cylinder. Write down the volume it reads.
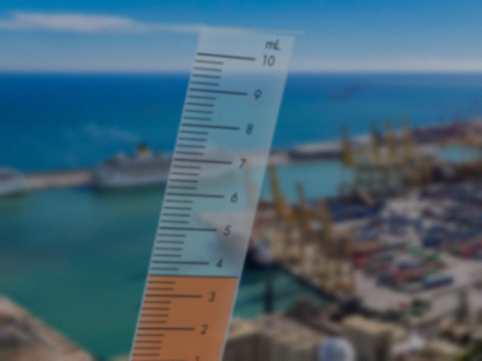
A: 3.6 mL
